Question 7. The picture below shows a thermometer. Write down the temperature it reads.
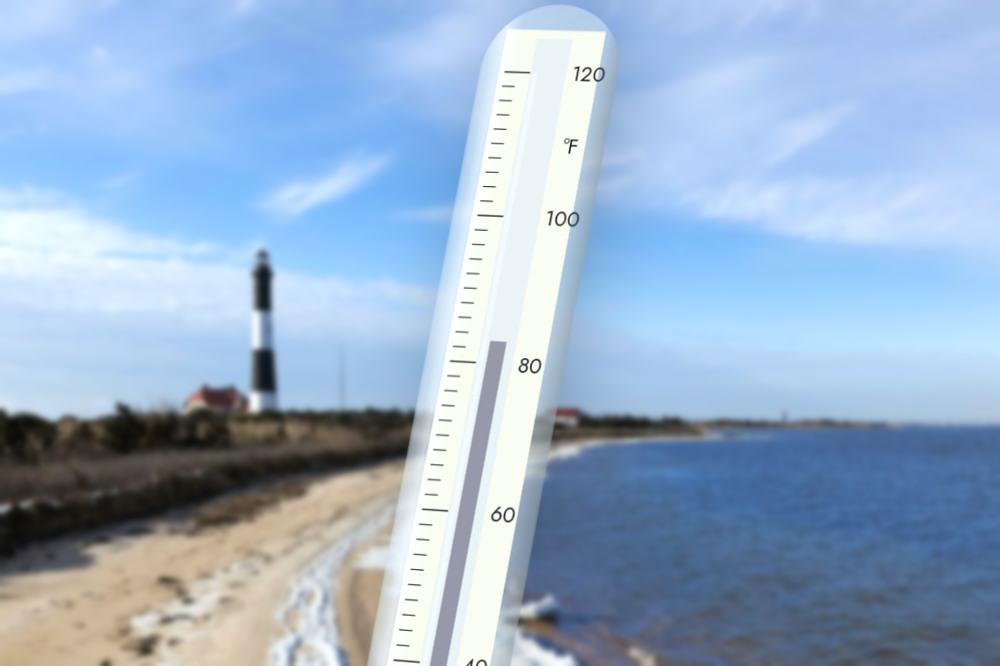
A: 83 °F
